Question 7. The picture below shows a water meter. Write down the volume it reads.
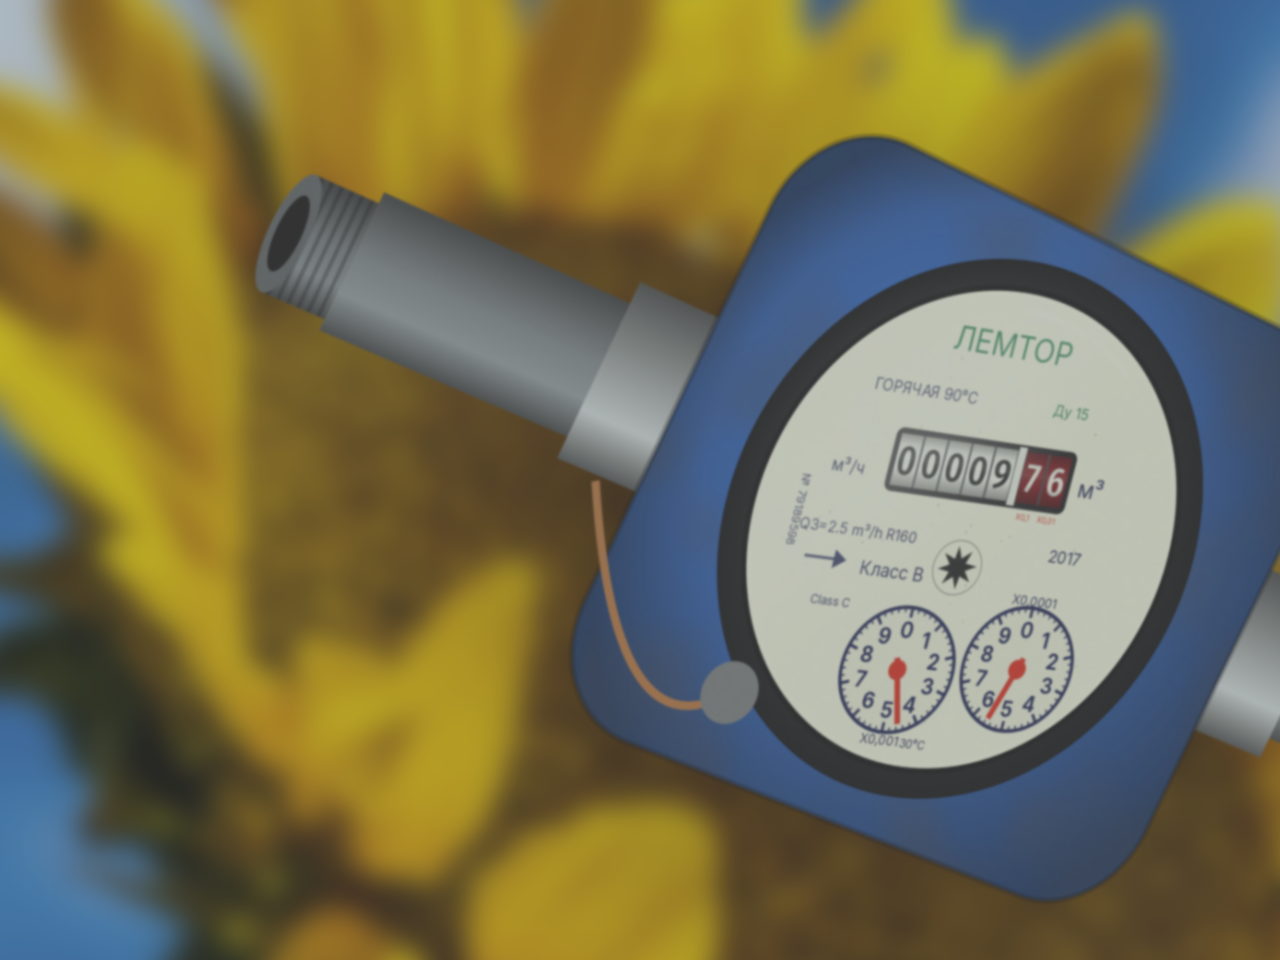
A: 9.7645 m³
